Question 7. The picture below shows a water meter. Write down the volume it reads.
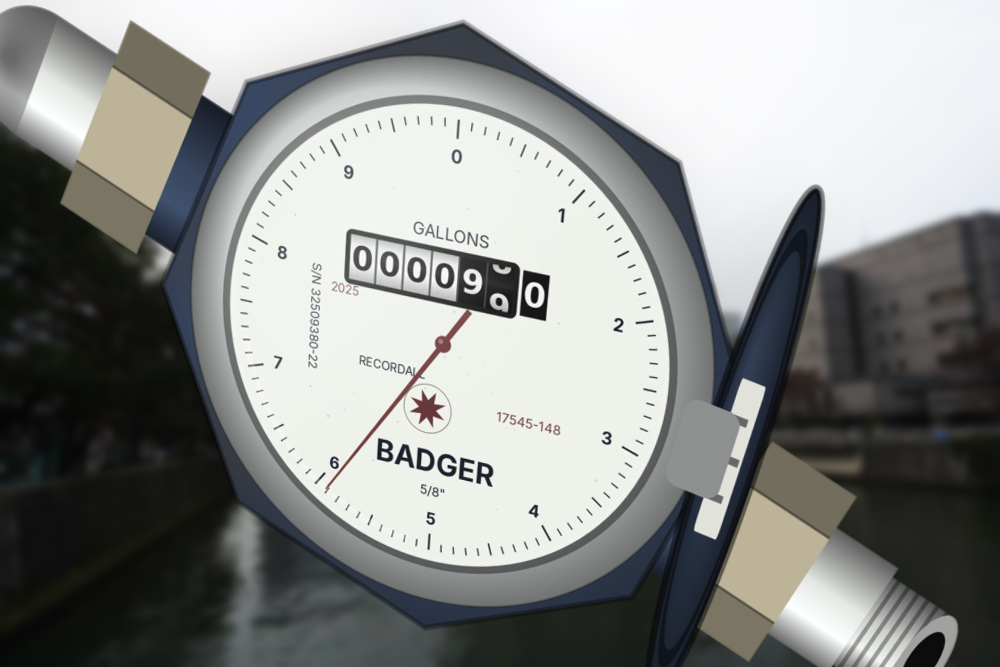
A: 985.9 gal
